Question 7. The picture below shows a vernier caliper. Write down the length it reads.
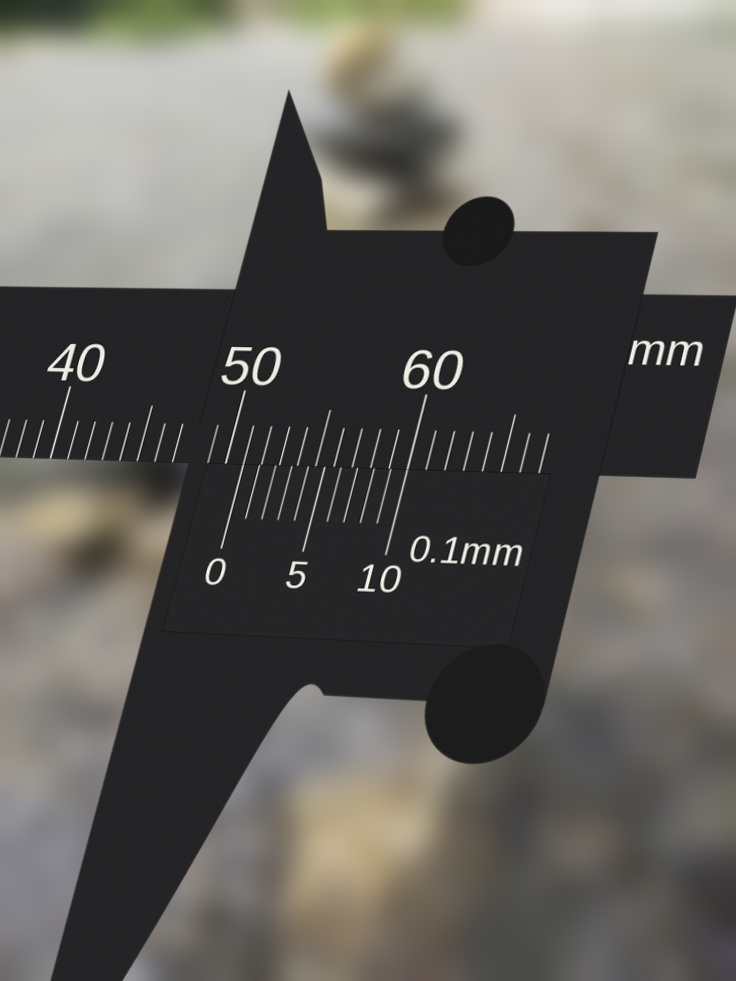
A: 51.0 mm
